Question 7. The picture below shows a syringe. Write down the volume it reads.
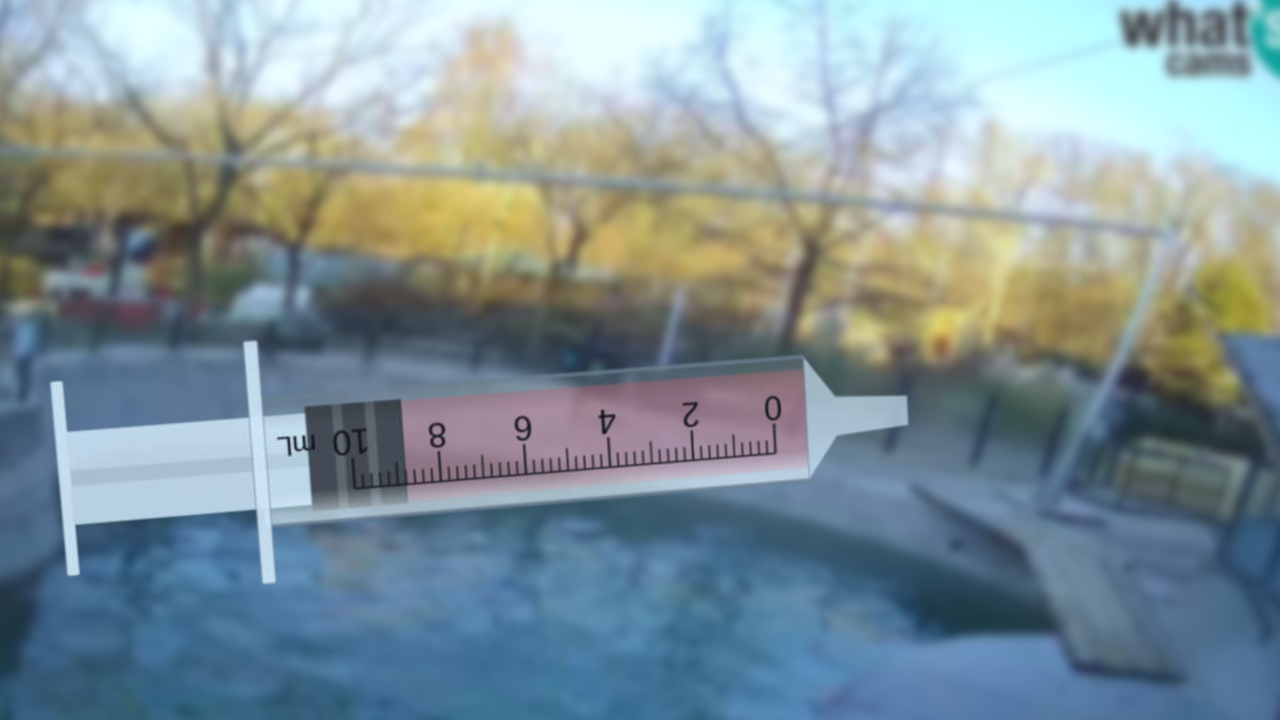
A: 8.8 mL
